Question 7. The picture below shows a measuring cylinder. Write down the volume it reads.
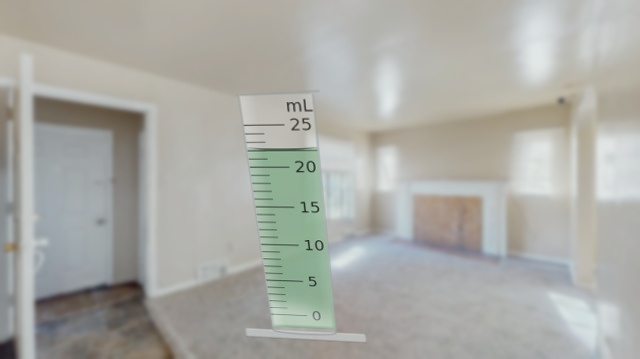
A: 22 mL
